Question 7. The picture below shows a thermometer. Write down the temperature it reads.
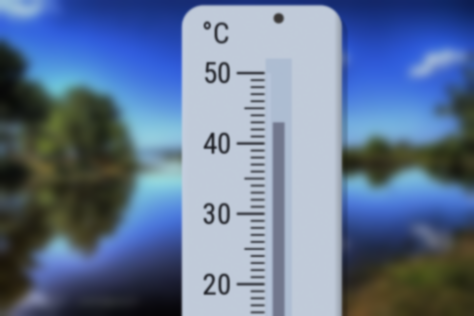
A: 43 °C
